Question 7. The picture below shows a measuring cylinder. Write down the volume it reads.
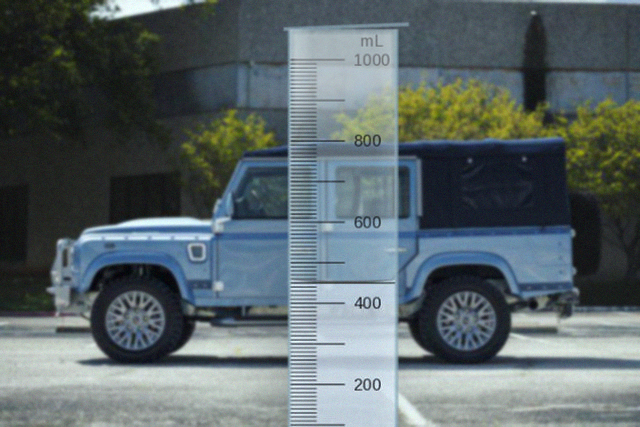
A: 450 mL
